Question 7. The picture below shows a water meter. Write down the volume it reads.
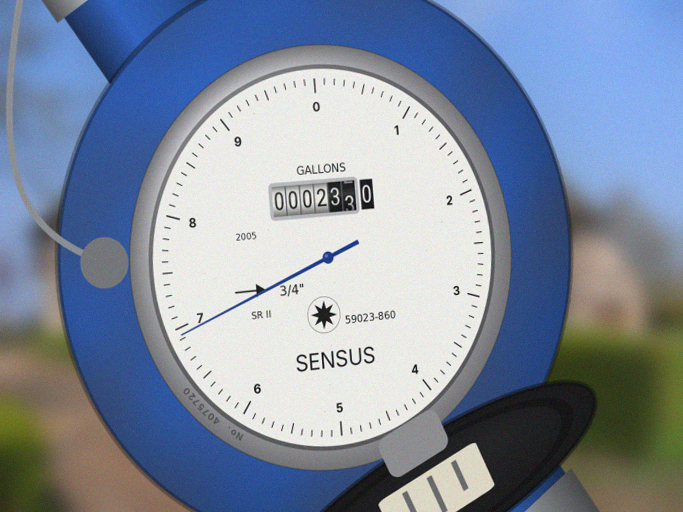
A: 2326.9 gal
